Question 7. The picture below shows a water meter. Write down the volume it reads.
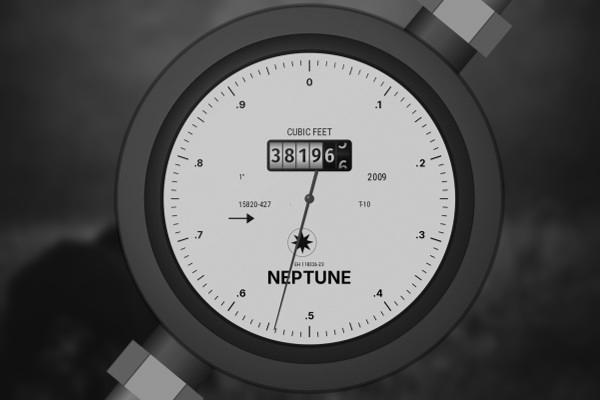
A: 381965.54 ft³
